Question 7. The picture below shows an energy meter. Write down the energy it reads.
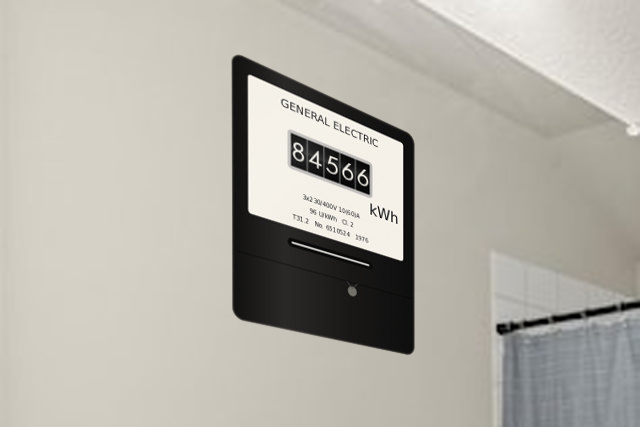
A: 84566 kWh
